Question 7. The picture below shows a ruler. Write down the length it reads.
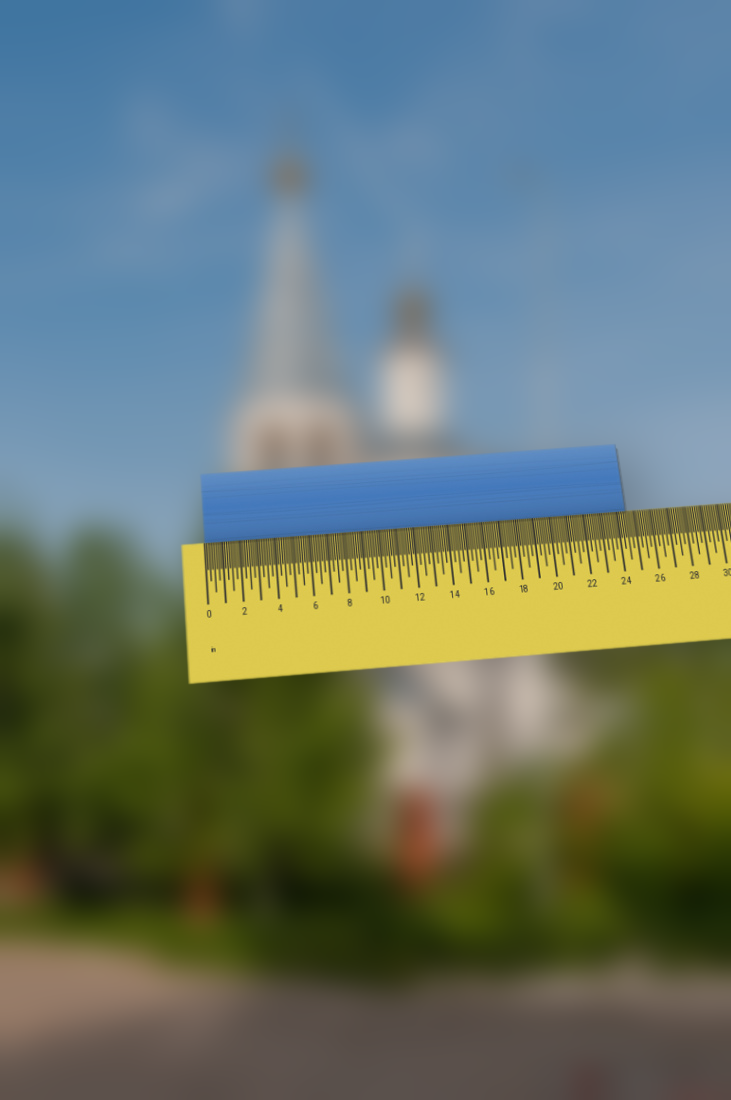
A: 24.5 in
